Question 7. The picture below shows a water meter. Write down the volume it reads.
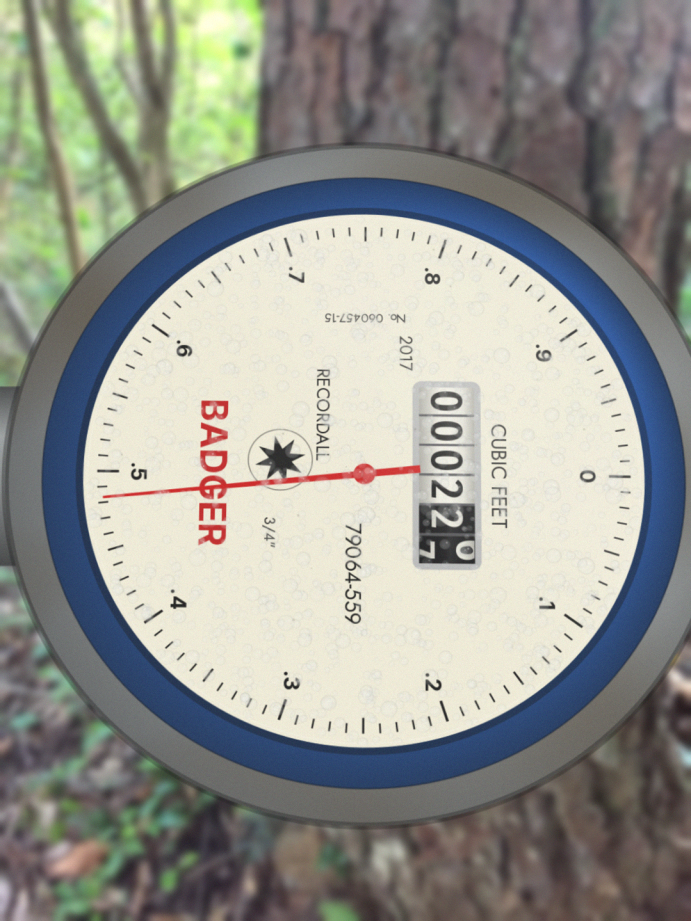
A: 226.48 ft³
